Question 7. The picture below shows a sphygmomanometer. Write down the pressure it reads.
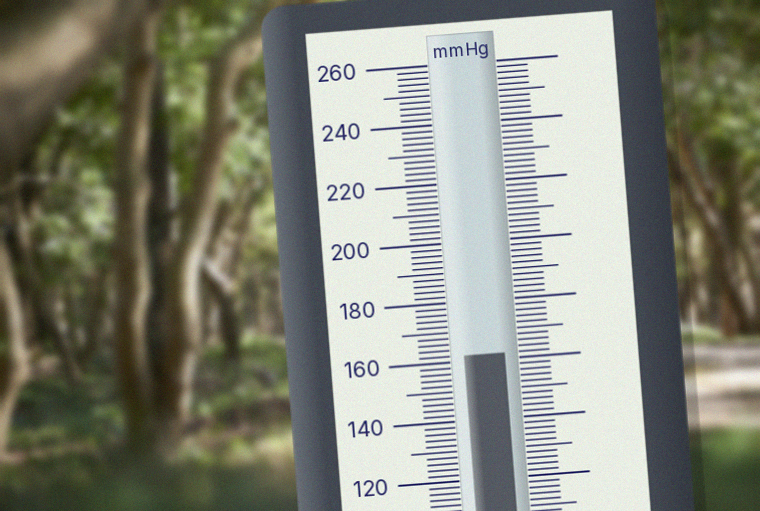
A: 162 mmHg
